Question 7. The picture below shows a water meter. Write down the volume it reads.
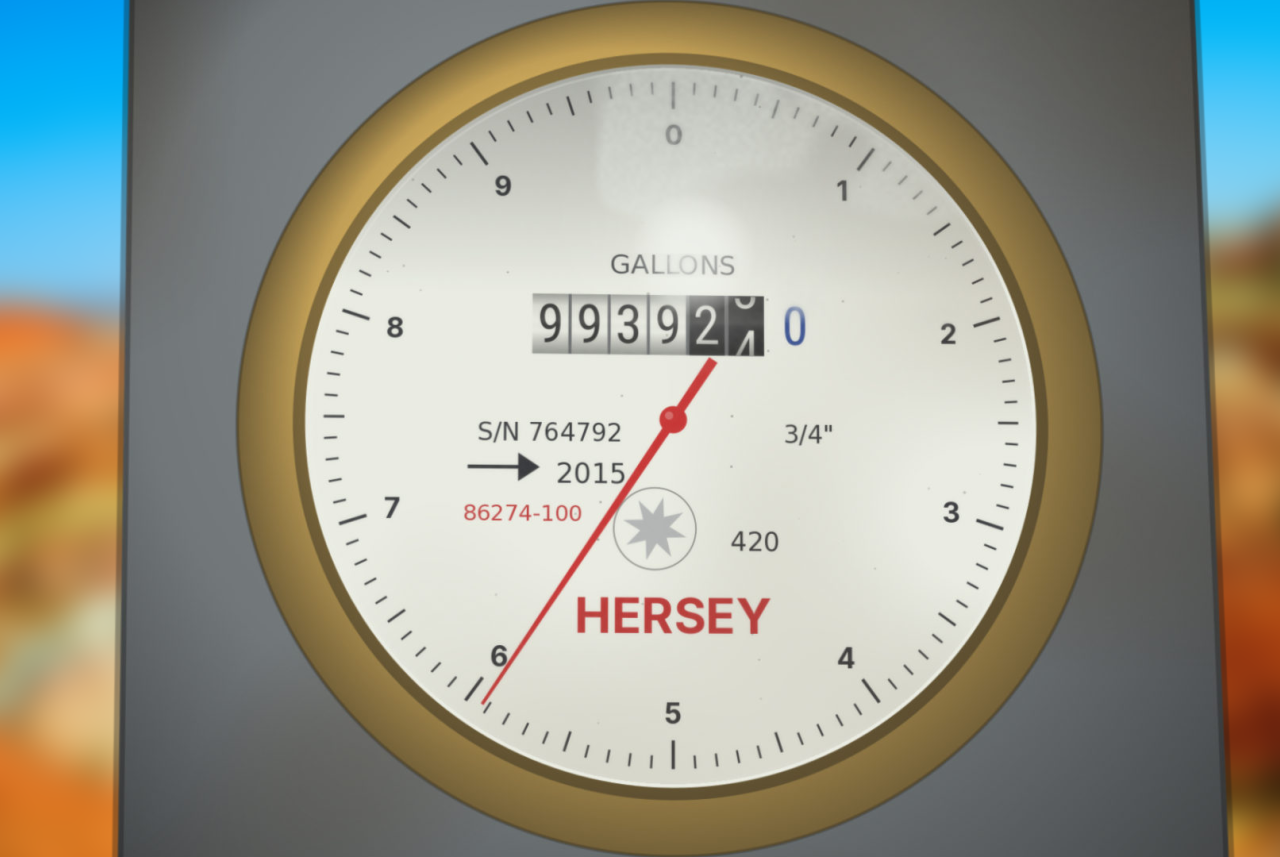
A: 9939235.9 gal
